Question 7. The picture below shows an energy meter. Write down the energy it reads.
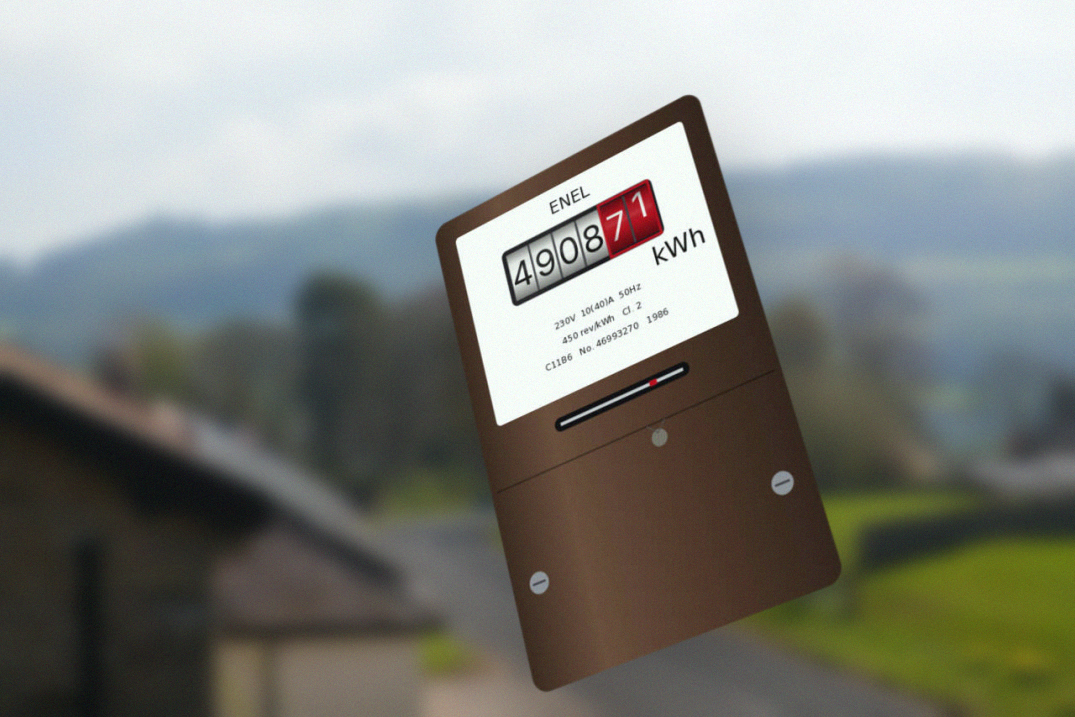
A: 4908.71 kWh
